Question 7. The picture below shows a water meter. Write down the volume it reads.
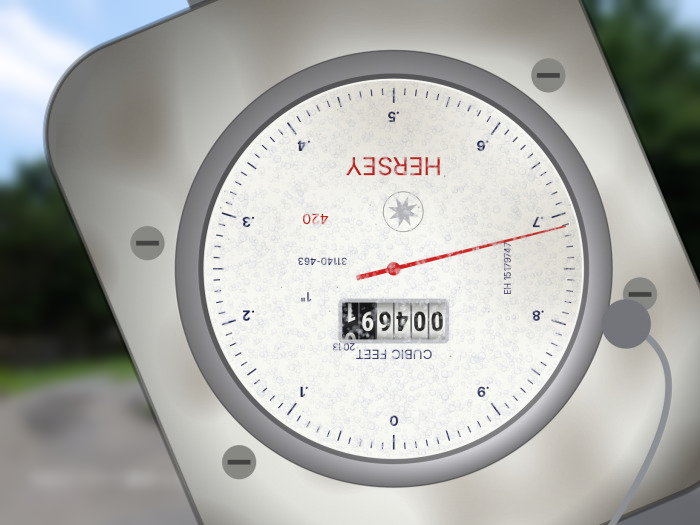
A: 4690.71 ft³
